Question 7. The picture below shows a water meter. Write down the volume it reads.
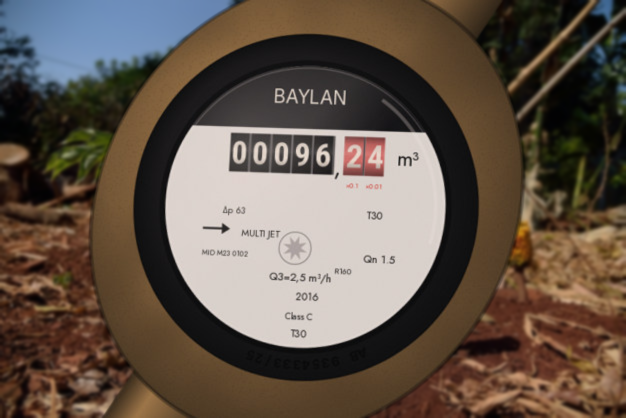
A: 96.24 m³
